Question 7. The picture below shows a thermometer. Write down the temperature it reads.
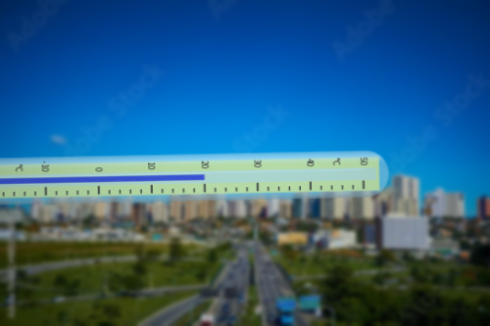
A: 20 °C
